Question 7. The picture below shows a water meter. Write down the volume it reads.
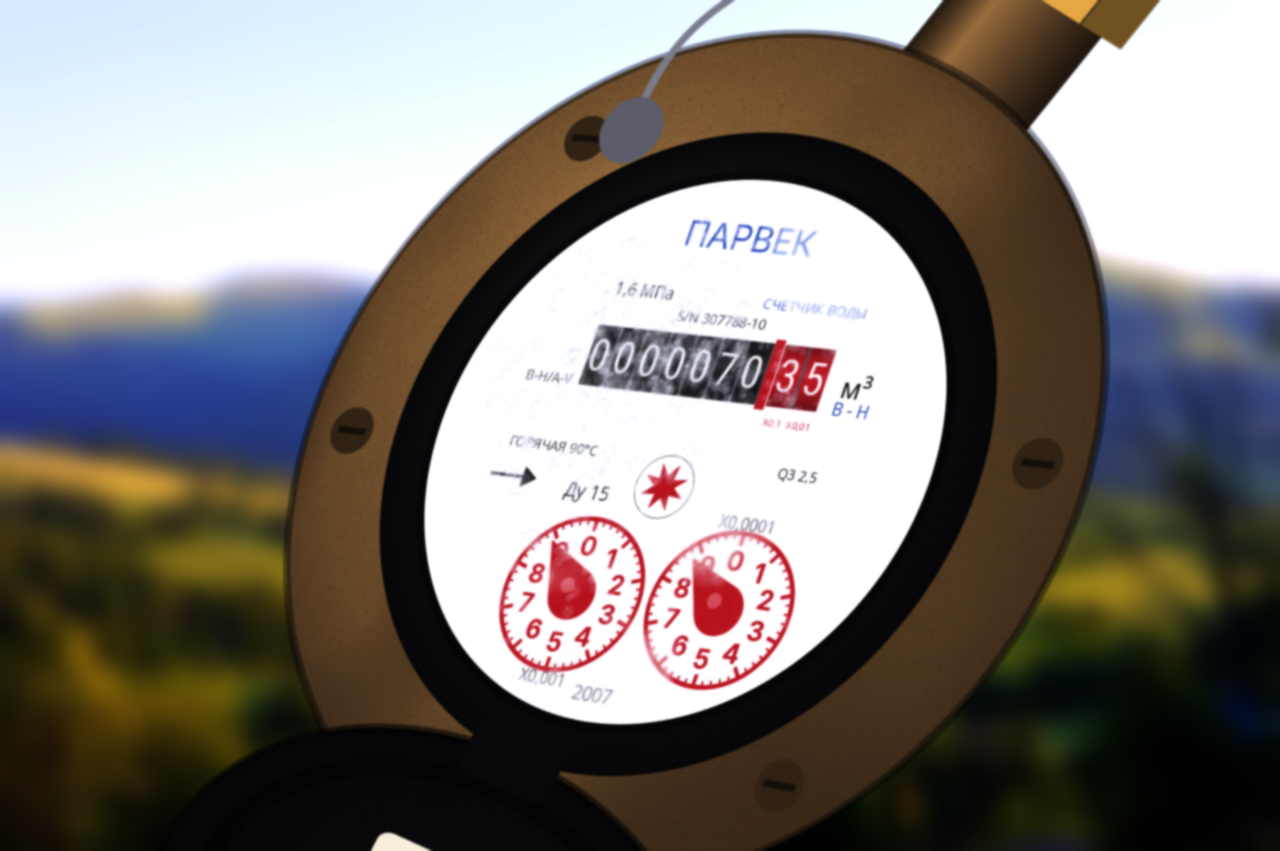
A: 70.3588 m³
